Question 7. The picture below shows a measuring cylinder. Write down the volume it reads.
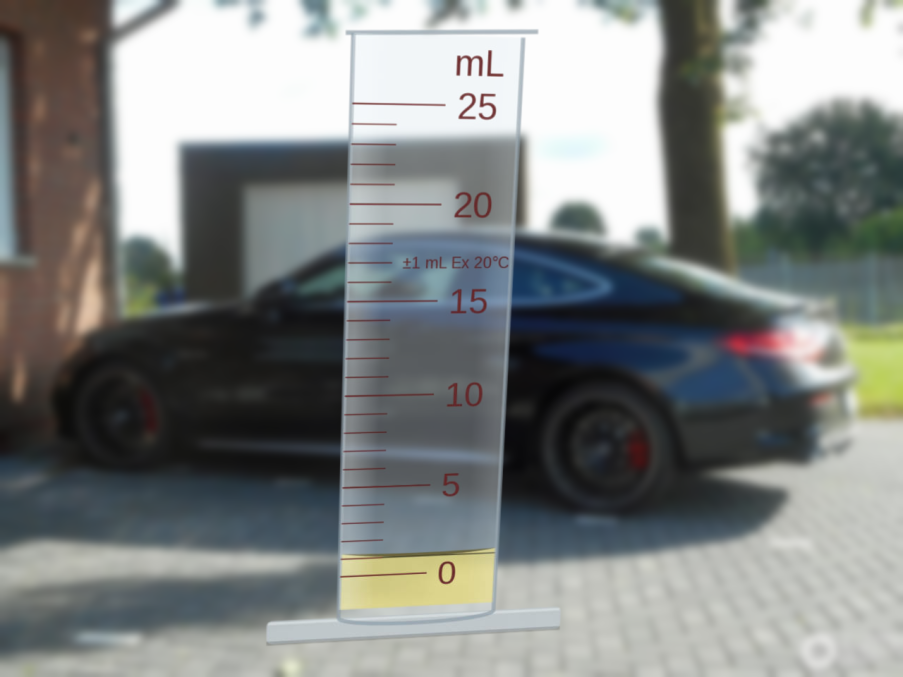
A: 1 mL
